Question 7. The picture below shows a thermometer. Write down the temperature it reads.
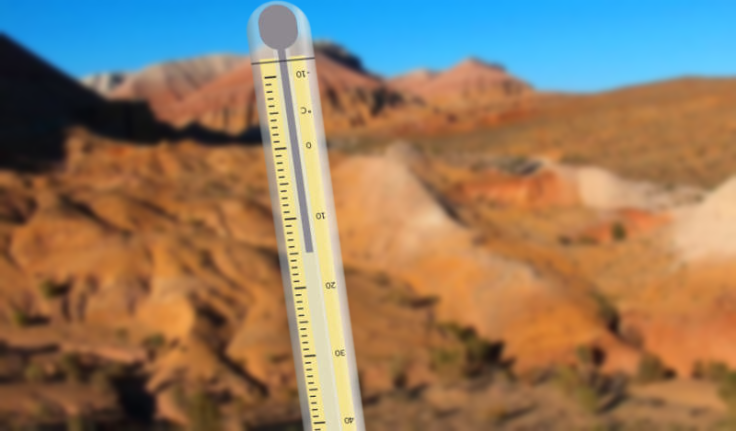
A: 15 °C
